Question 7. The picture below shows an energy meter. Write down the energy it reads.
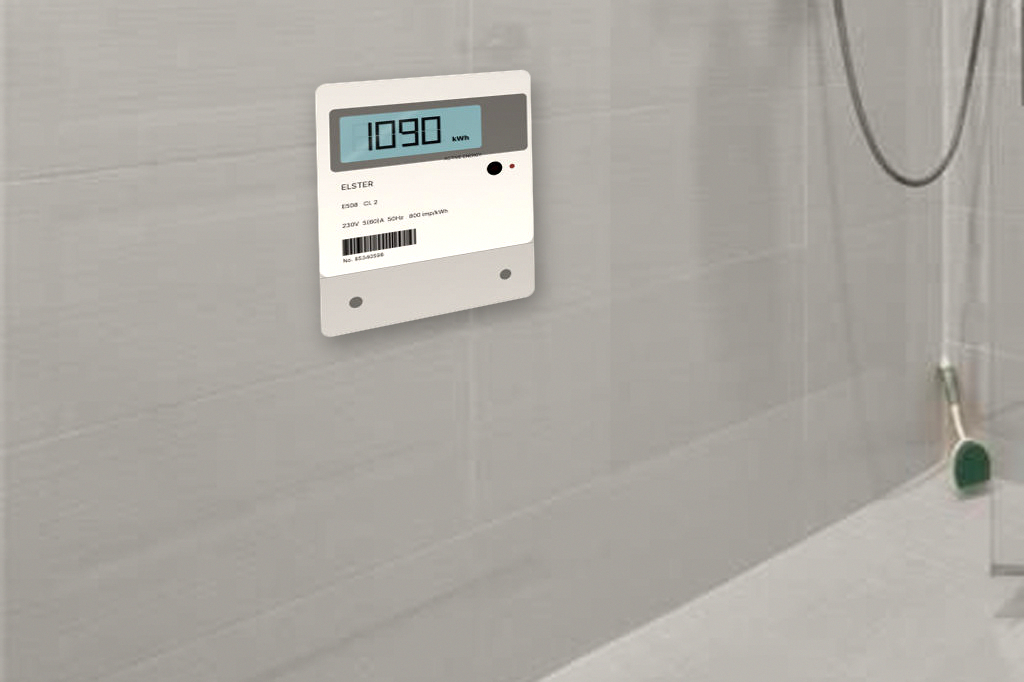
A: 1090 kWh
